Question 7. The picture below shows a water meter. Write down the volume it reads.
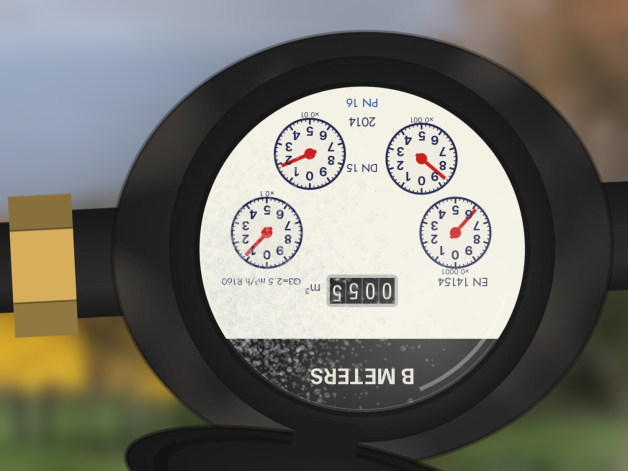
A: 55.1186 m³
